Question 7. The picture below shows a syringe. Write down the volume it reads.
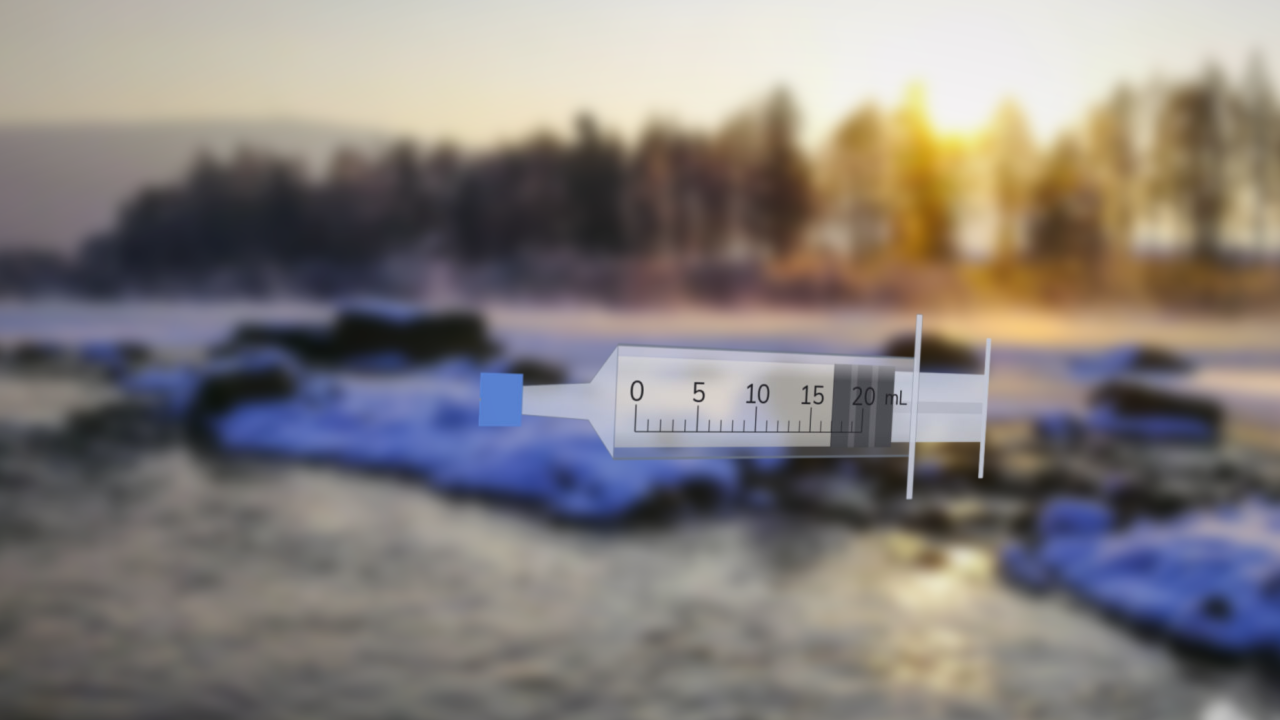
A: 17 mL
